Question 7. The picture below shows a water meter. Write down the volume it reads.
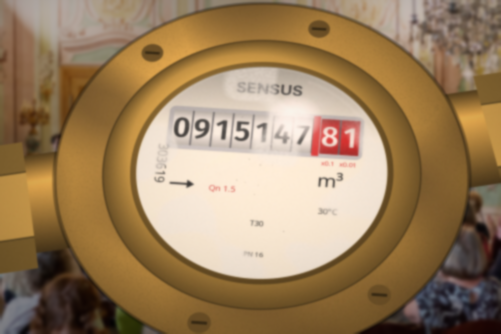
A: 915147.81 m³
